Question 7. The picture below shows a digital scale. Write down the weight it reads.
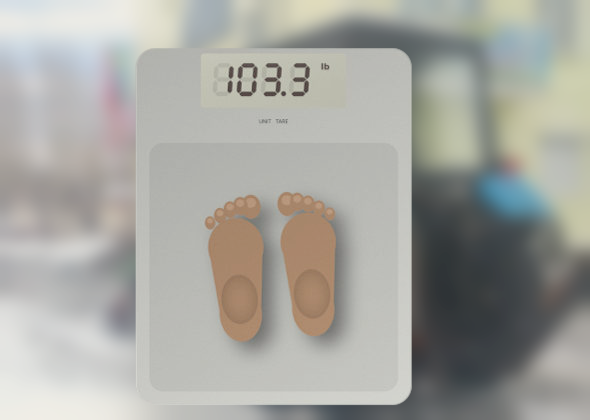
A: 103.3 lb
